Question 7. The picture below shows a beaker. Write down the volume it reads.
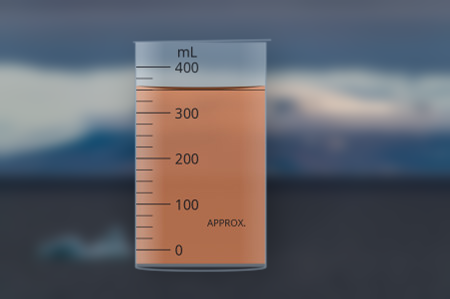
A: 350 mL
